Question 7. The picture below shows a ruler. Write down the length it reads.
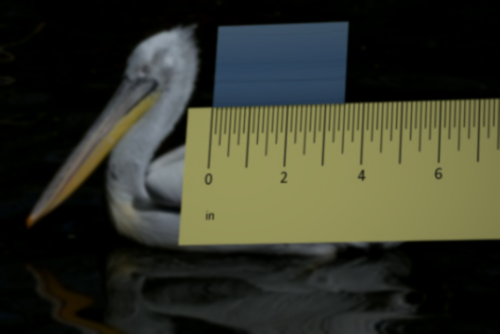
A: 3.5 in
